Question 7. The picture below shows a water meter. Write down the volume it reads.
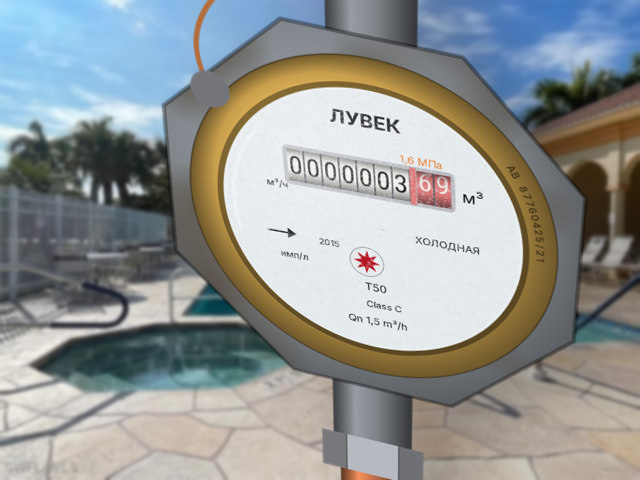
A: 3.69 m³
